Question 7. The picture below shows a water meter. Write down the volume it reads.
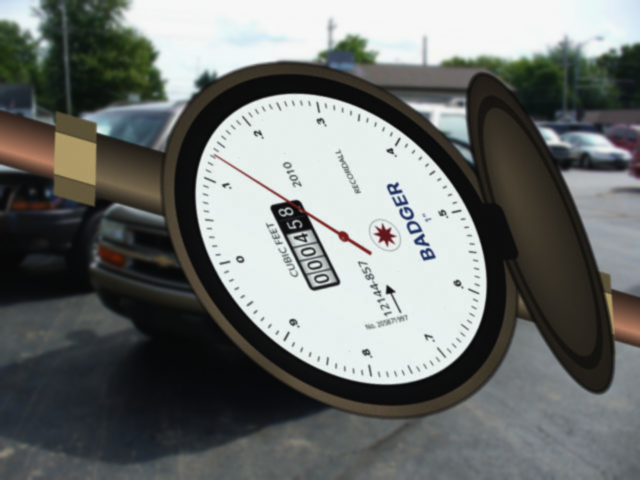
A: 458.13 ft³
